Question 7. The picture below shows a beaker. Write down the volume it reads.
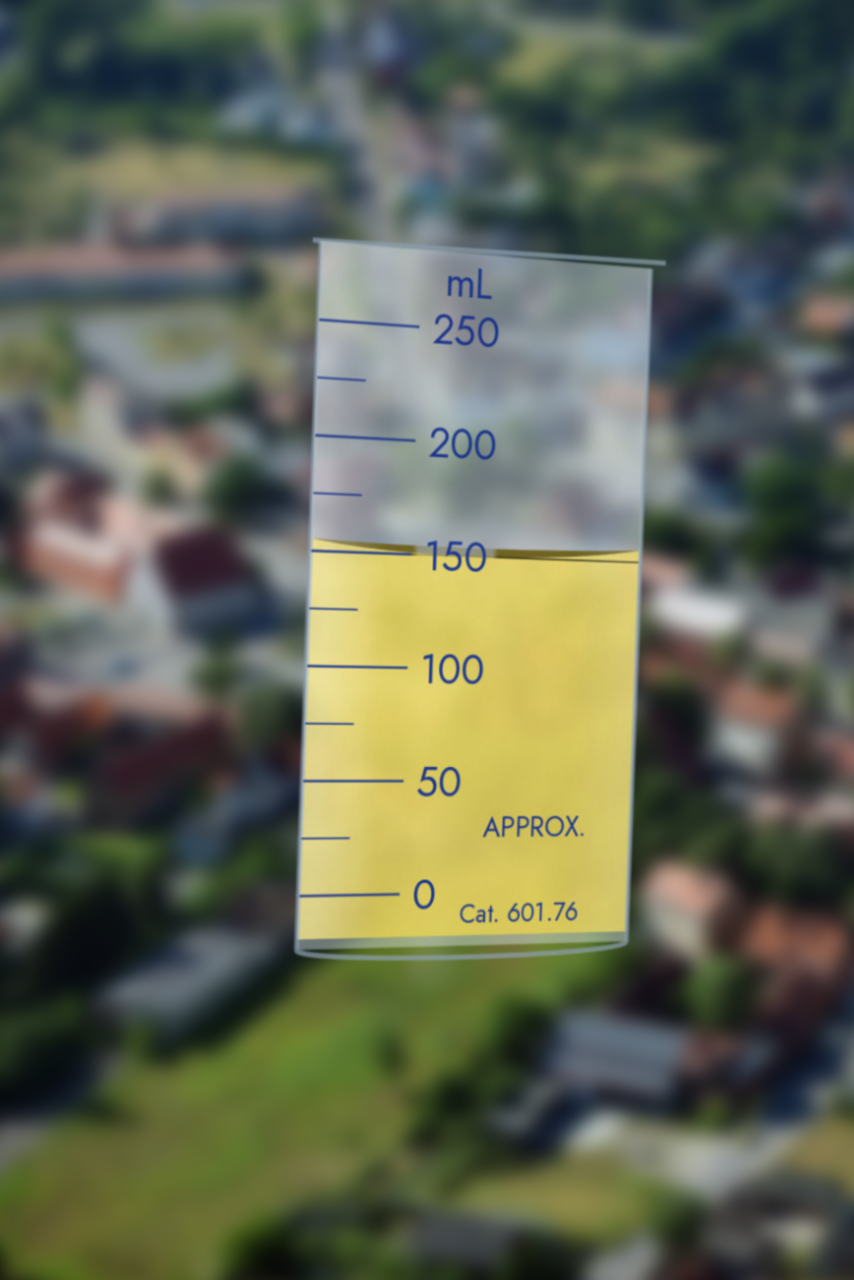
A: 150 mL
